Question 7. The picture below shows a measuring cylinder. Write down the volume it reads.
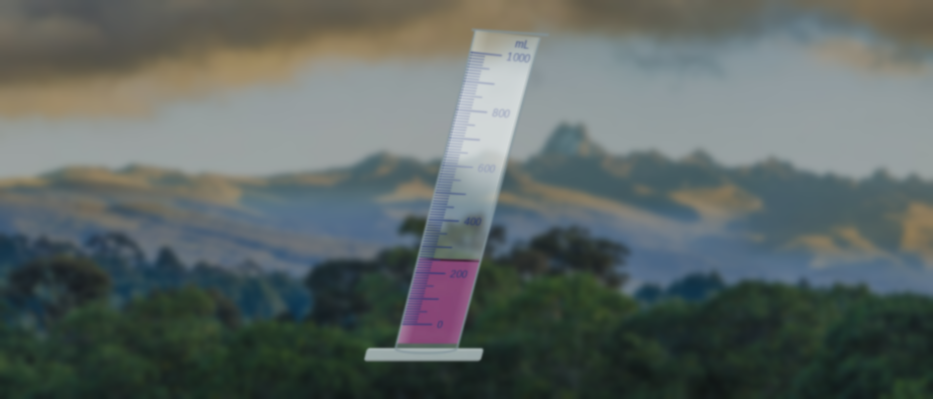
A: 250 mL
